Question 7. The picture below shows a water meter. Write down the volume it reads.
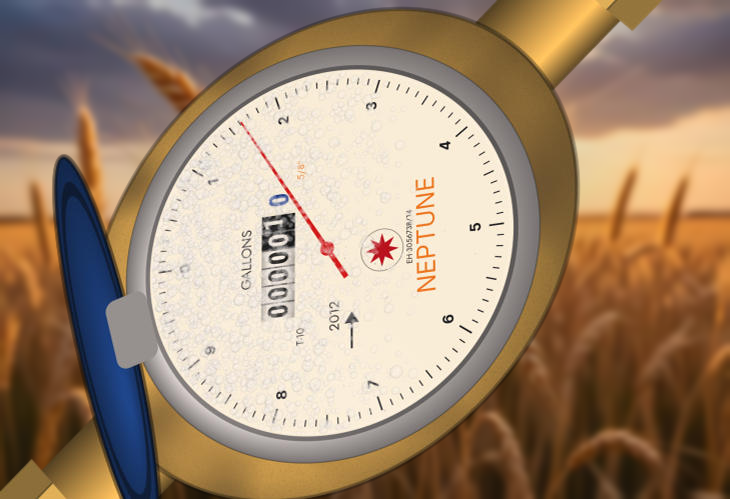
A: 11.6 gal
